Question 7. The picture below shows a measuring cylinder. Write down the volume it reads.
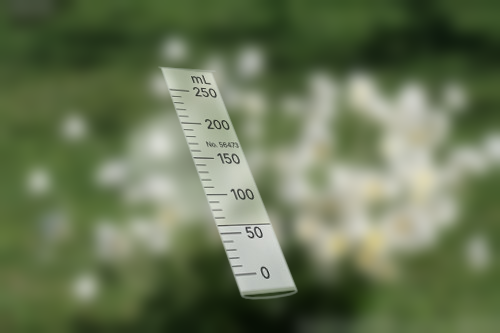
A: 60 mL
